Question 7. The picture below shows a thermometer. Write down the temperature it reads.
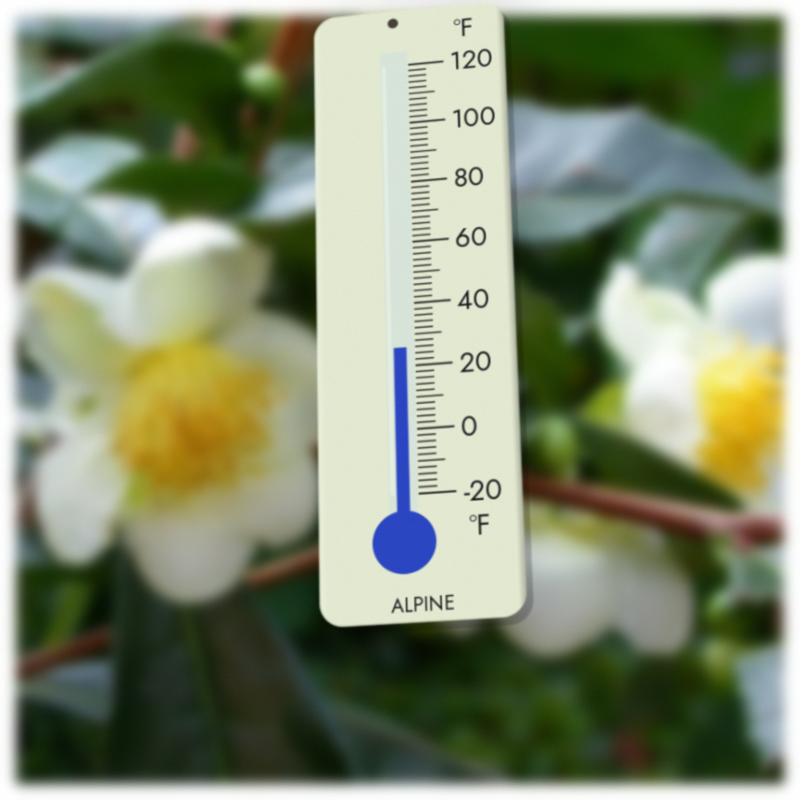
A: 26 °F
